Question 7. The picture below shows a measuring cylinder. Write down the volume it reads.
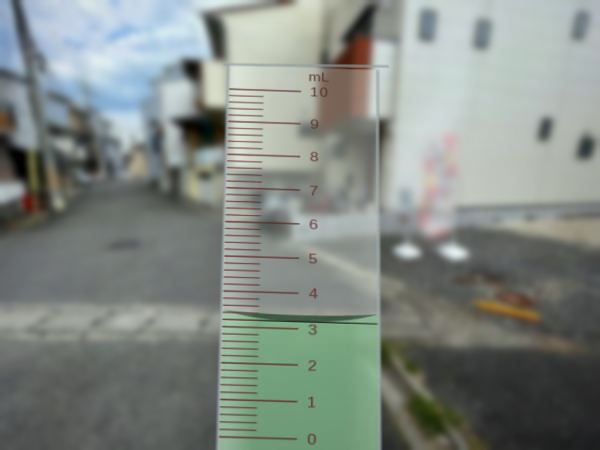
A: 3.2 mL
